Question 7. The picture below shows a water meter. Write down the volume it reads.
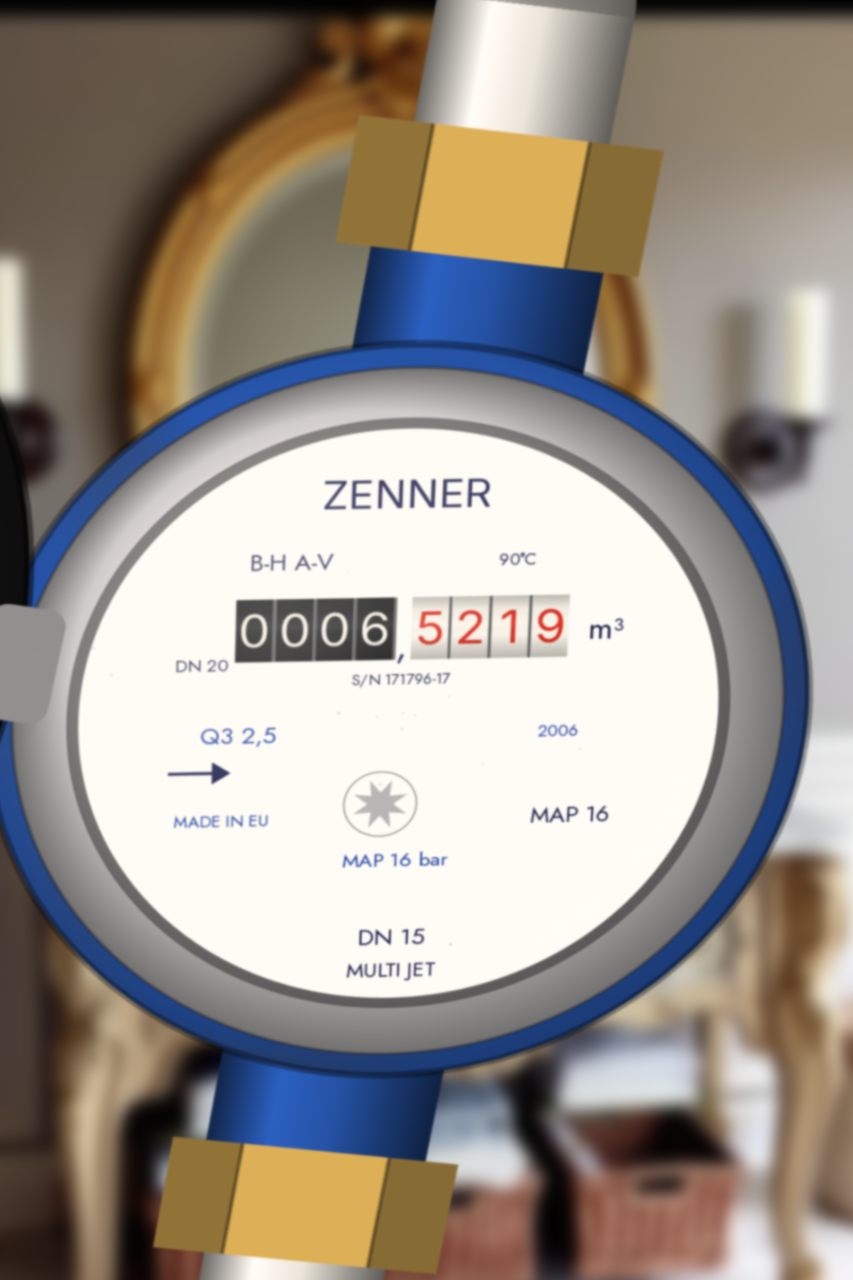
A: 6.5219 m³
